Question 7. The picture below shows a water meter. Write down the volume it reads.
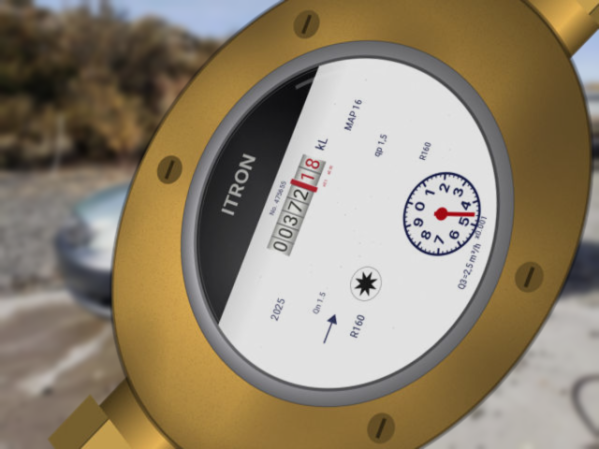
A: 372.184 kL
